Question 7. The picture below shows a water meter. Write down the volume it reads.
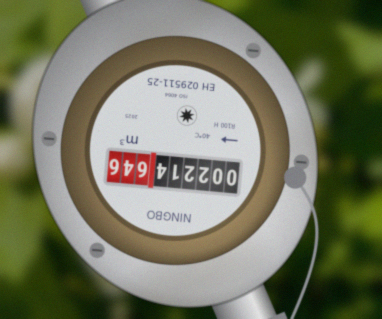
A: 2214.646 m³
